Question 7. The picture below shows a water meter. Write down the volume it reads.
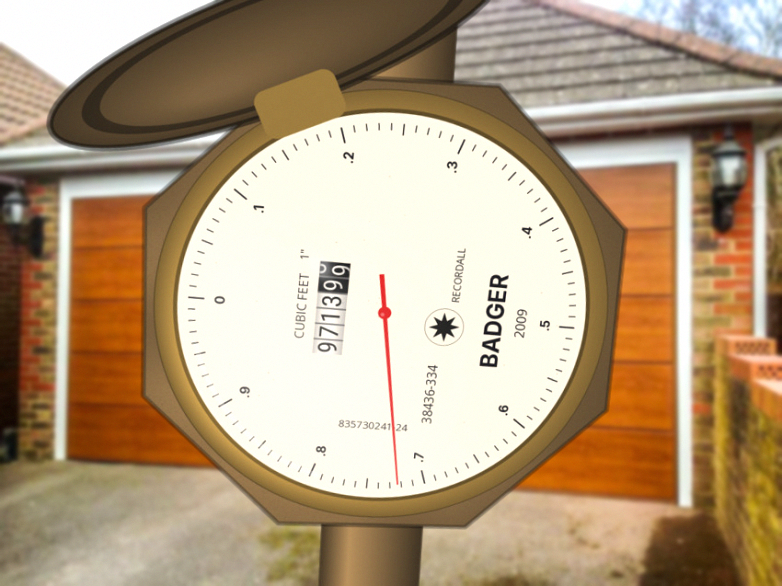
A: 971398.72 ft³
